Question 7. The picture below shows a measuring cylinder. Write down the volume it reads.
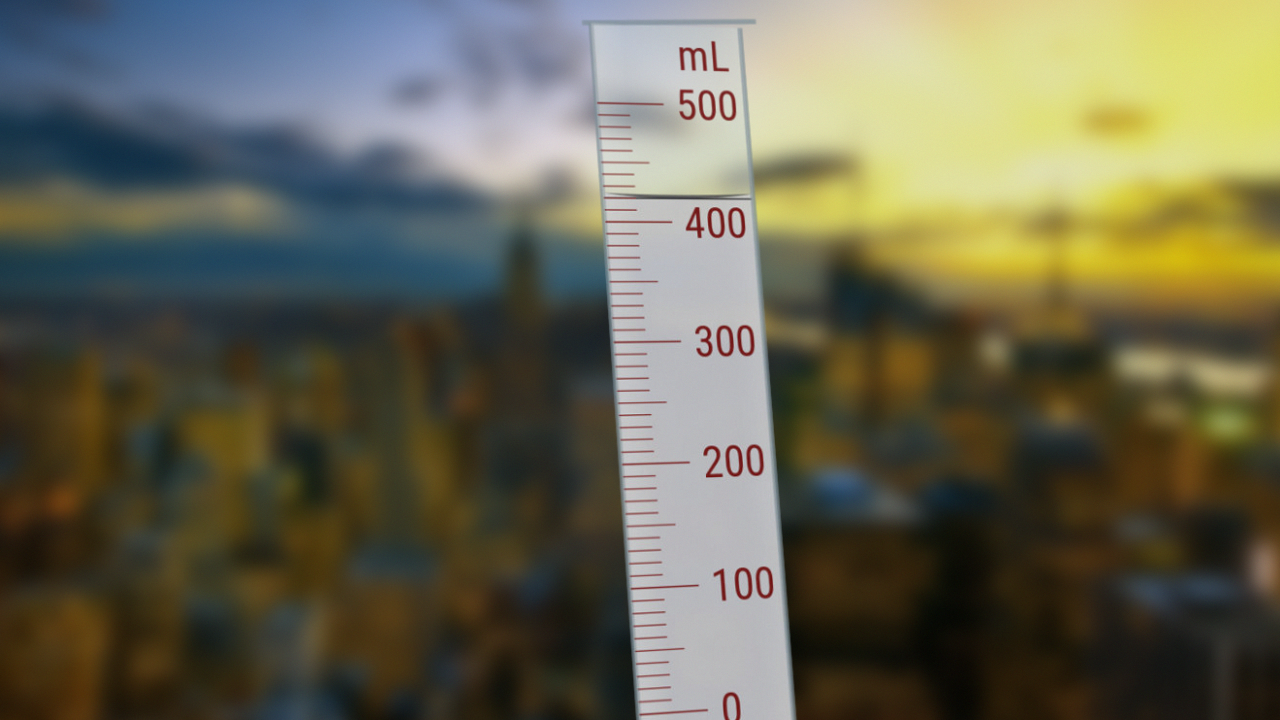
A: 420 mL
